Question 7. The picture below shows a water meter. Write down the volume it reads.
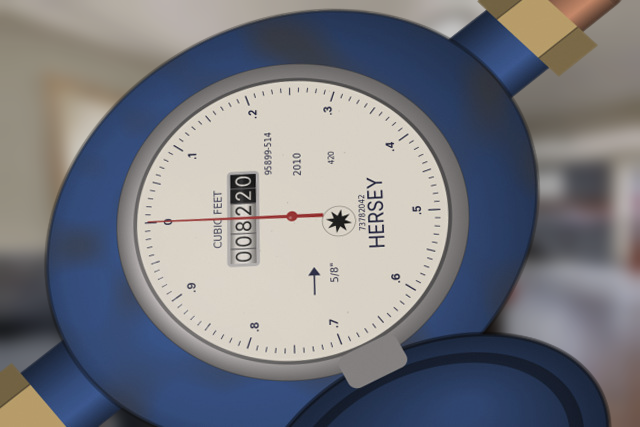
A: 8220.00 ft³
